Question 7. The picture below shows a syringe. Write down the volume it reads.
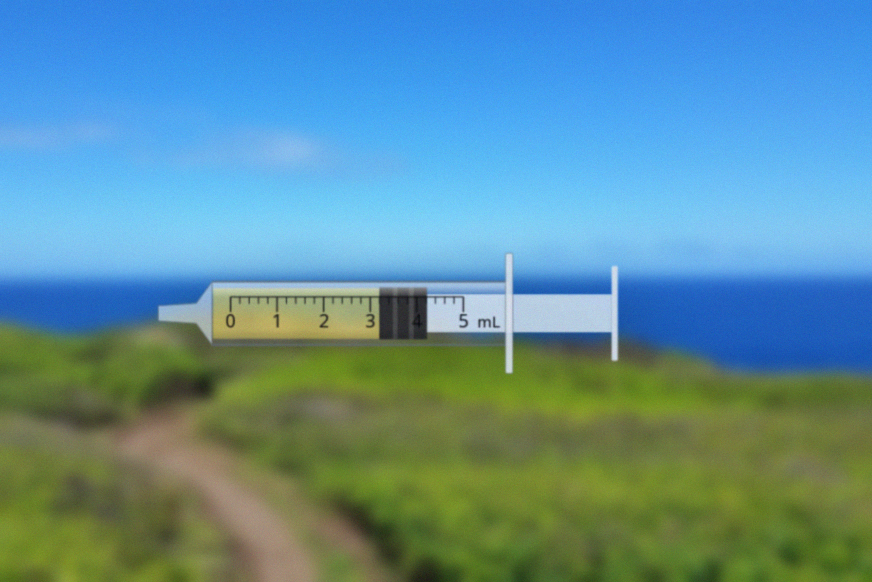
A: 3.2 mL
